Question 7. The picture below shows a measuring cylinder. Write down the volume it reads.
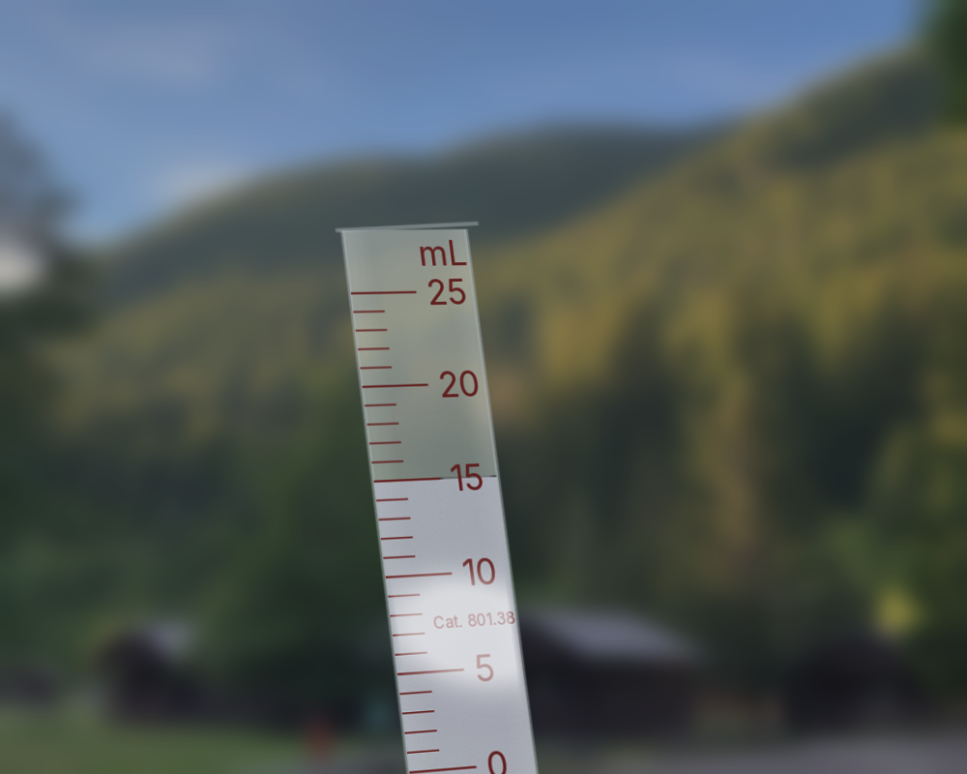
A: 15 mL
